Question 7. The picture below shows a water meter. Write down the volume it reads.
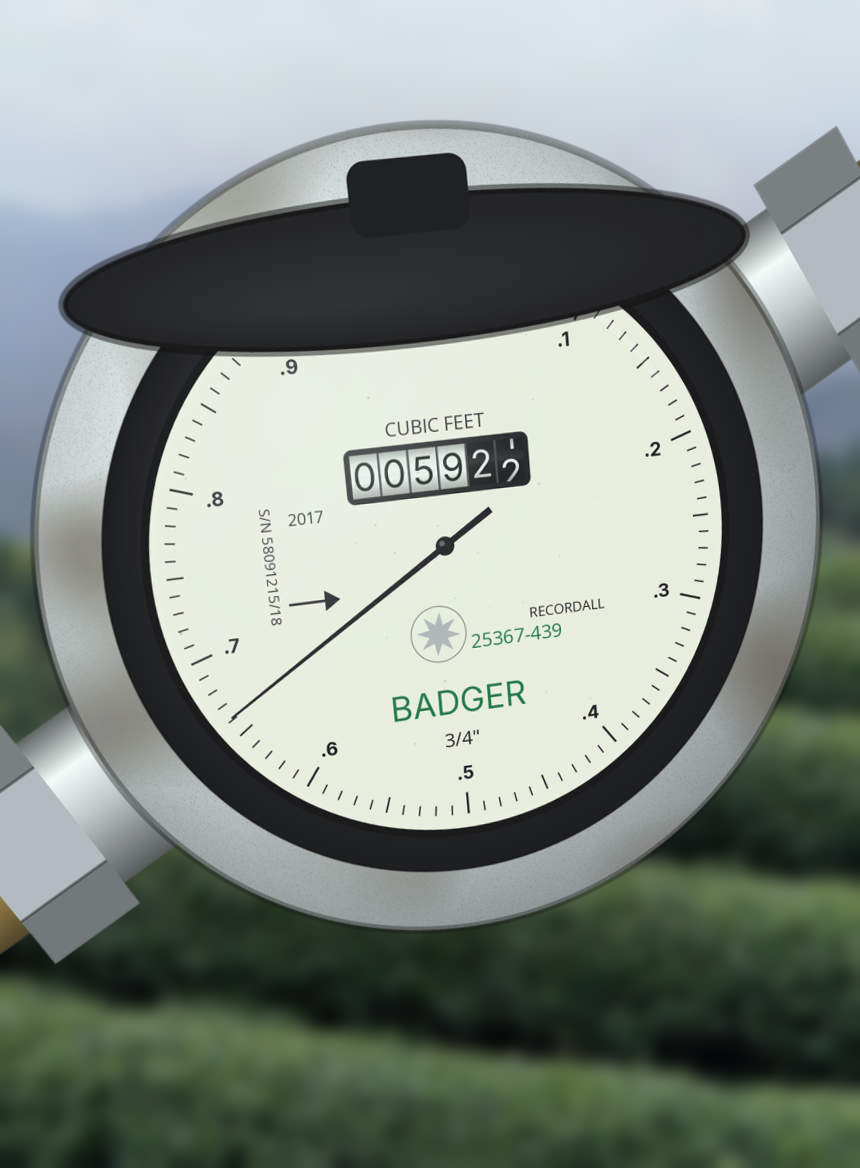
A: 5921.66 ft³
